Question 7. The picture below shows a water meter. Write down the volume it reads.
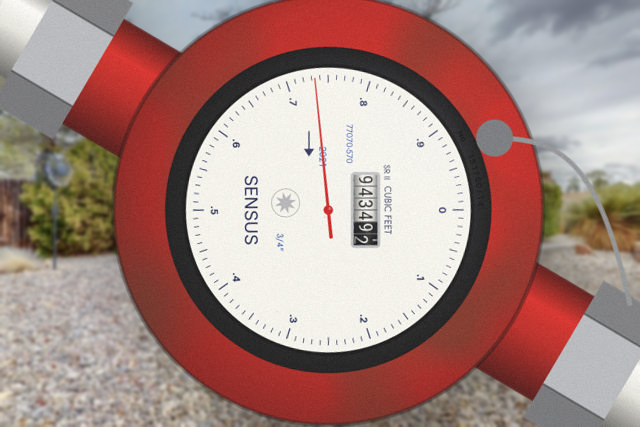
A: 943491.73 ft³
